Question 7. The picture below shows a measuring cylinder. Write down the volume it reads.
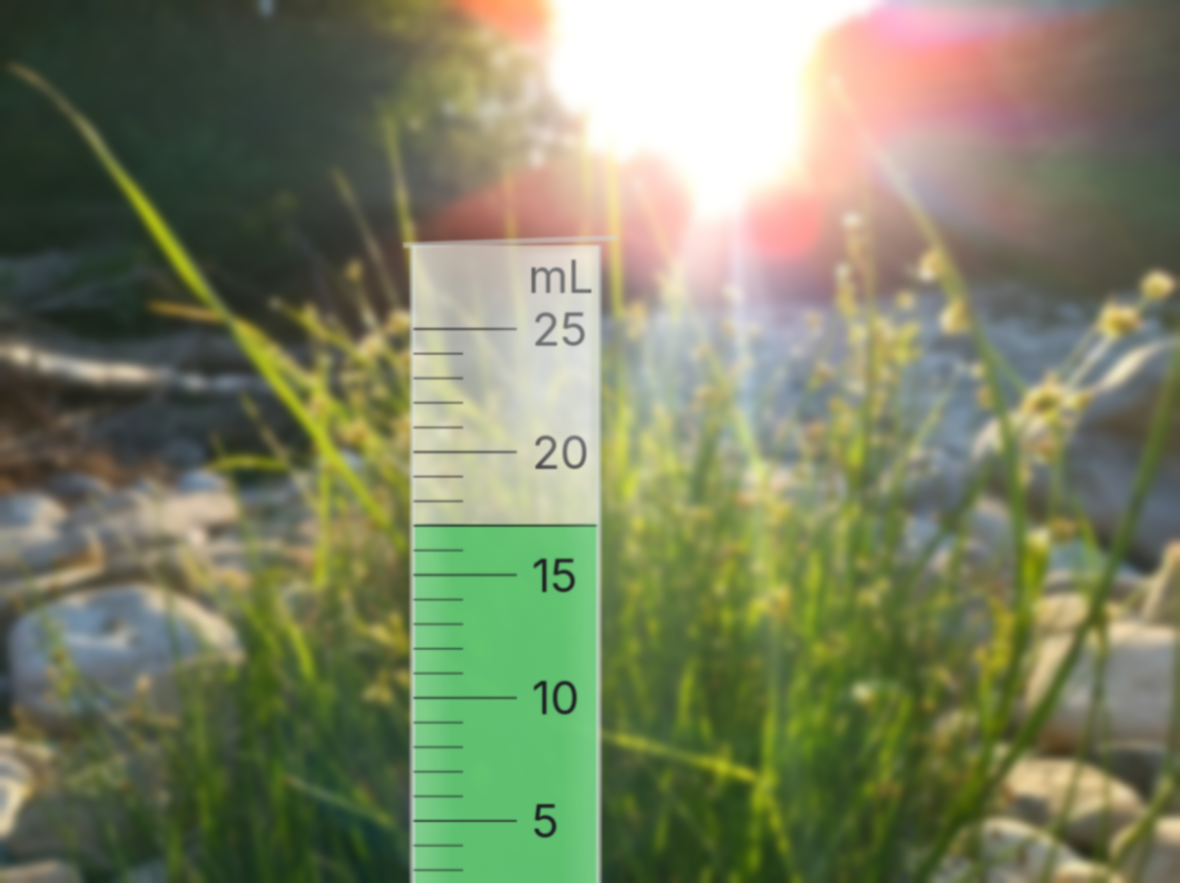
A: 17 mL
